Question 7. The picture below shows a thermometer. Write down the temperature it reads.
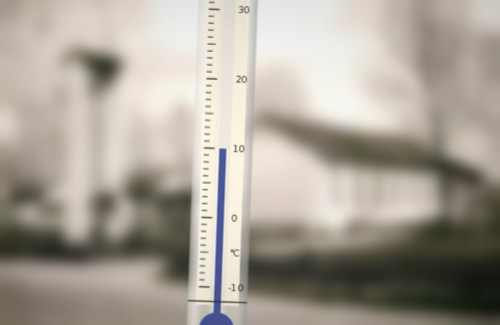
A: 10 °C
